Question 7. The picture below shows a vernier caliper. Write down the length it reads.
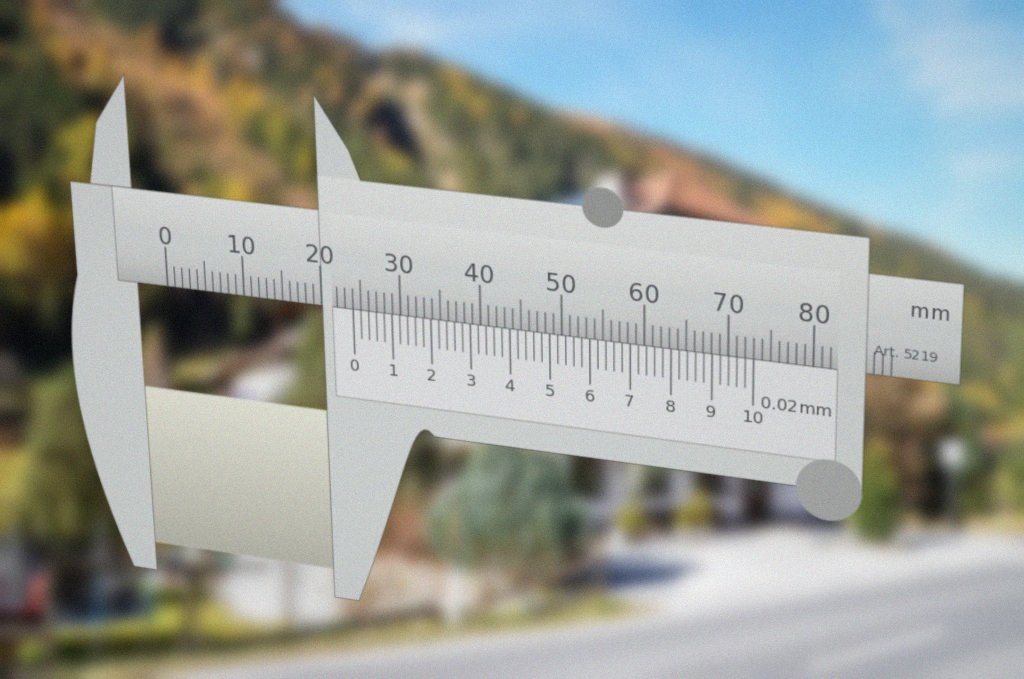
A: 24.0 mm
